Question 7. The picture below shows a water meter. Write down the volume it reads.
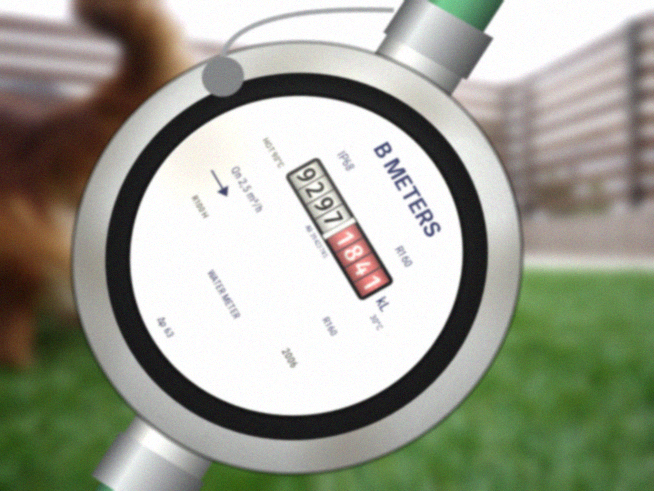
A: 9297.1841 kL
